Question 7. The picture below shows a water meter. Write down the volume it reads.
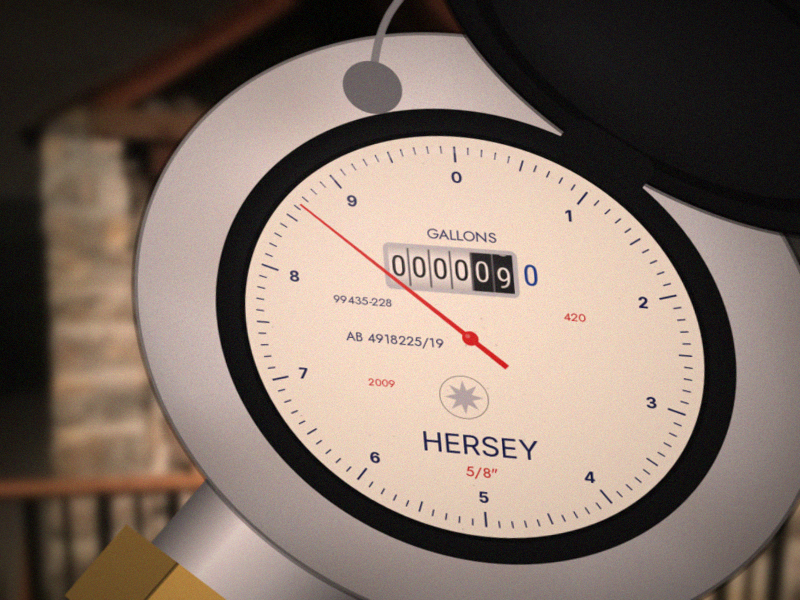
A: 88.6 gal
